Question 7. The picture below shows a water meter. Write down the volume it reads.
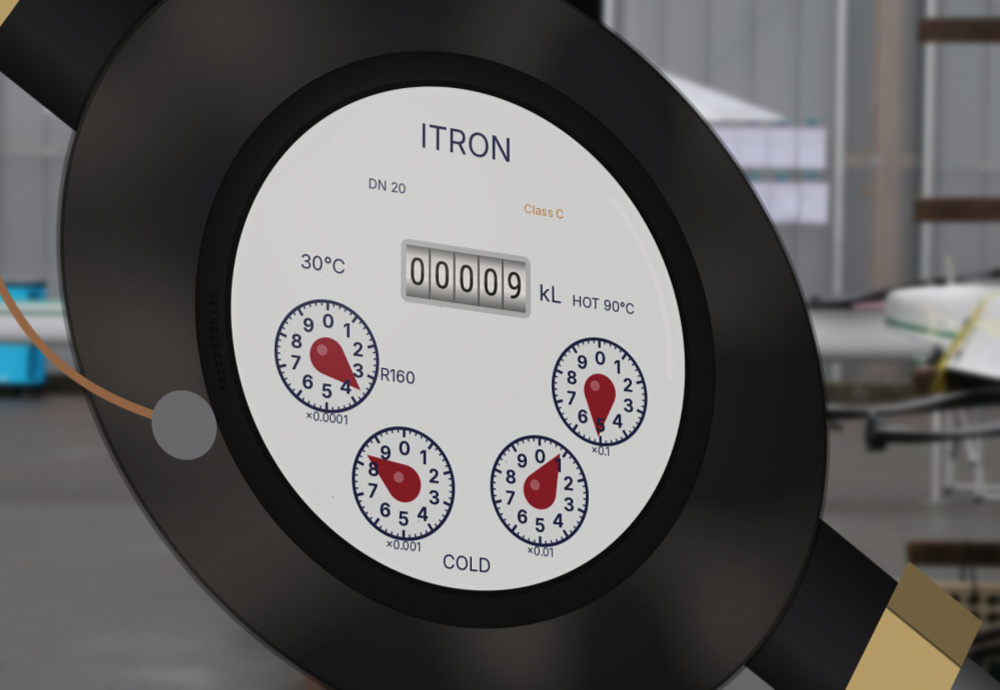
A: 9.5083 kL
